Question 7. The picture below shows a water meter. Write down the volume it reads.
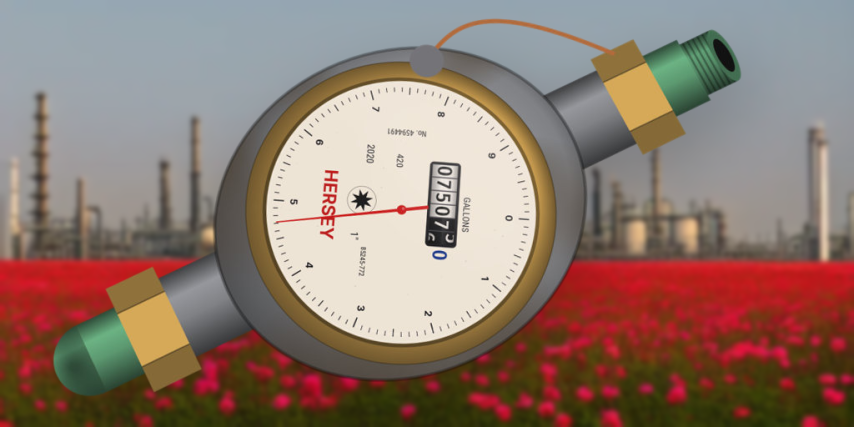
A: 750754.7 gal
